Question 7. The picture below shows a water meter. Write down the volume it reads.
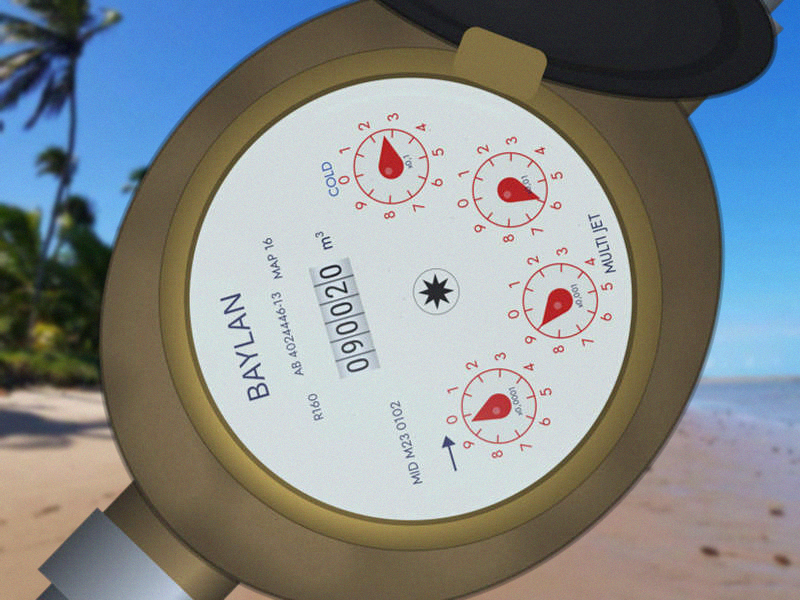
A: 90020.2589 m³
